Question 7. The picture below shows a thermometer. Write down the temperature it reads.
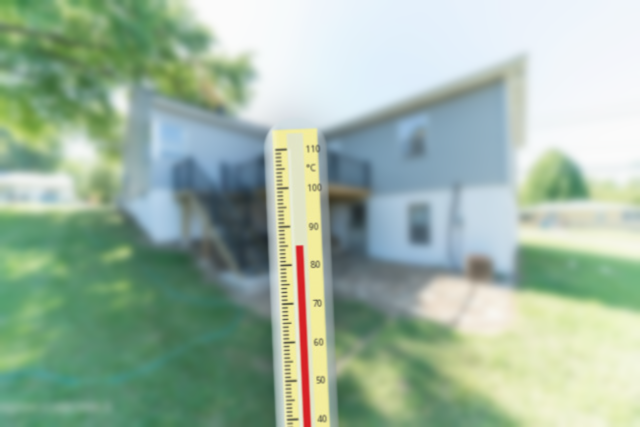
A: 85 °C
